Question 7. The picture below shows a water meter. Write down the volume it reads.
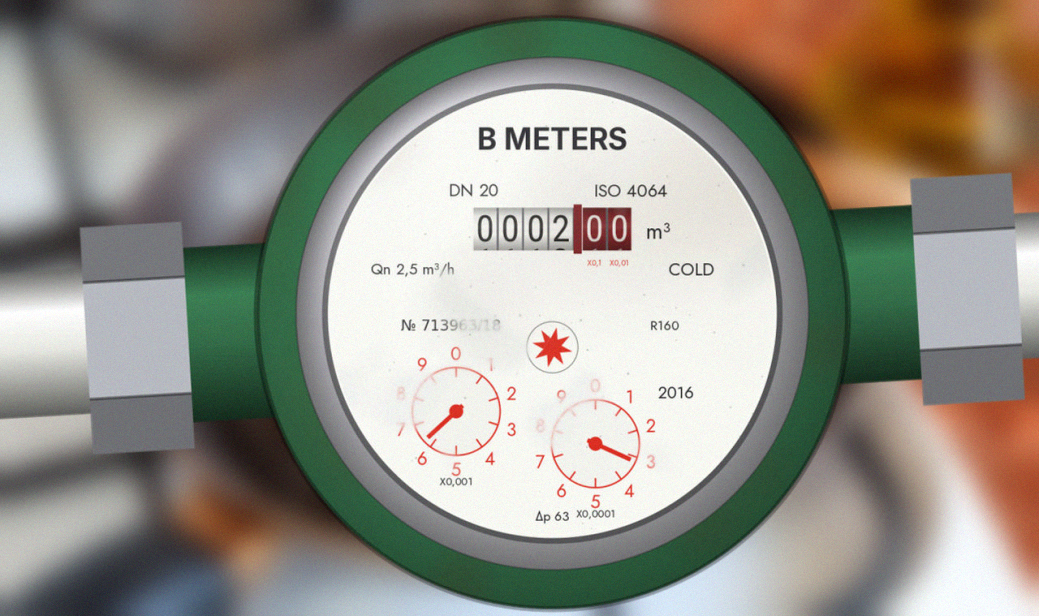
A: 2.0063 m³
